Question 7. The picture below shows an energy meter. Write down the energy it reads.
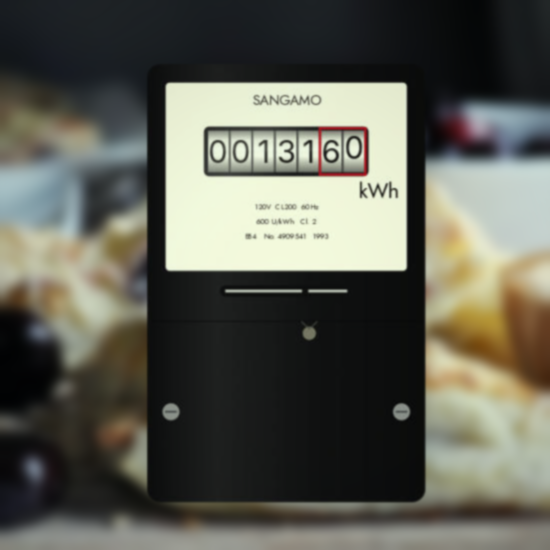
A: 131.60 kWh
